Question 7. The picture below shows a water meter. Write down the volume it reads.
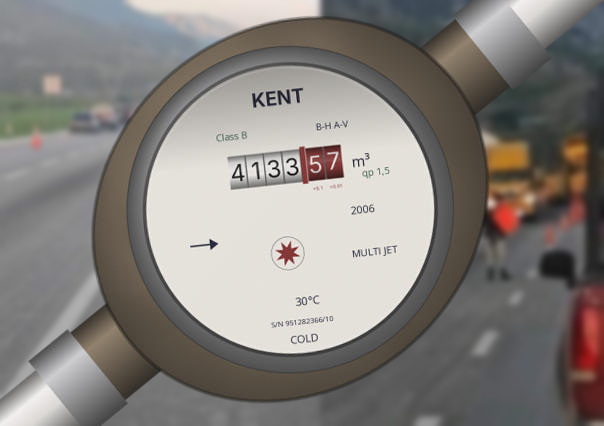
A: 4133.57 m³
